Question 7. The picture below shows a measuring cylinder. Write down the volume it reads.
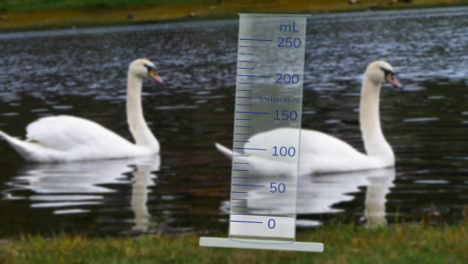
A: 10 mL
